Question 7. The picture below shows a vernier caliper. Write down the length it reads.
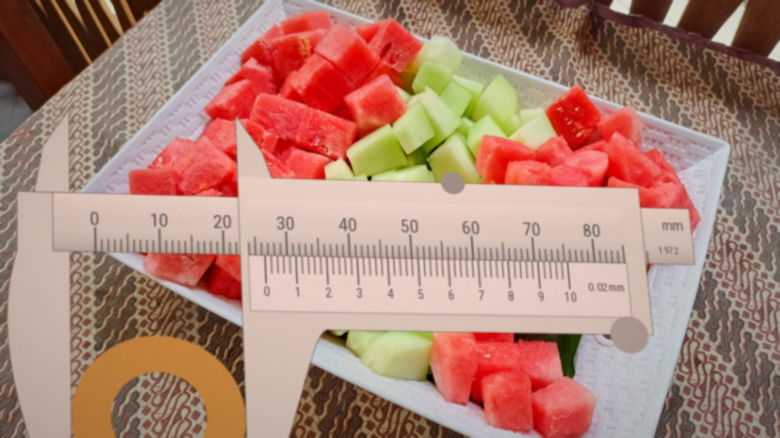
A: 26.5 mm
